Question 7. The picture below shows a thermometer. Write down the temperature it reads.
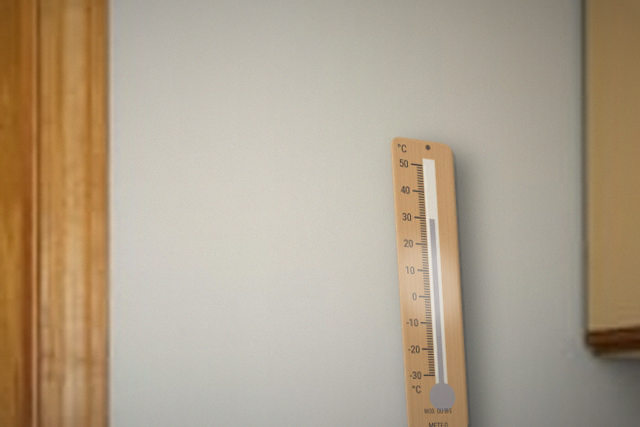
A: 30 °C
